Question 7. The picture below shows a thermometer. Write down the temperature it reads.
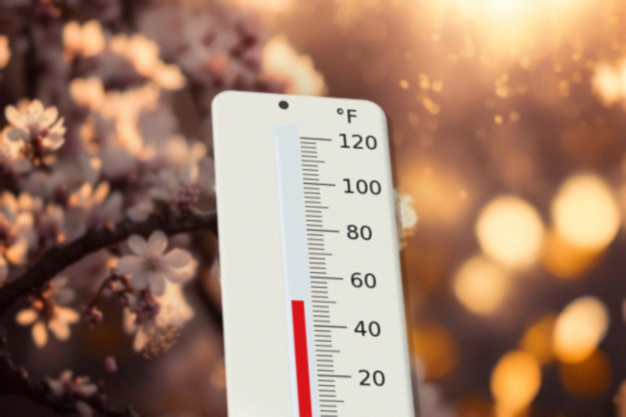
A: 50 °F
